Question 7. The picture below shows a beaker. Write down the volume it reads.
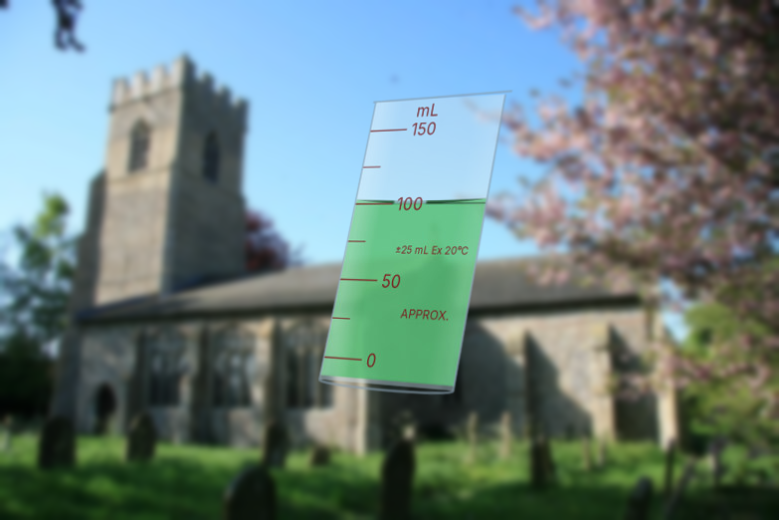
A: 100 mL
